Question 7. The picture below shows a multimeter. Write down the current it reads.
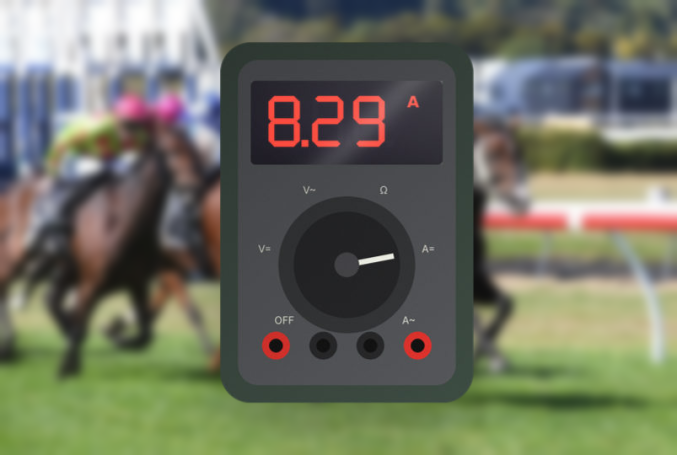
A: 8.29 A
